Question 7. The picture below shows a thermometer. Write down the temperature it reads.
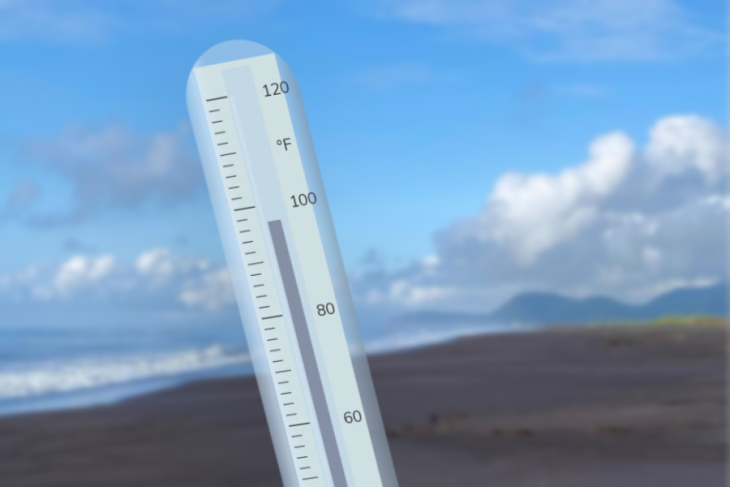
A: 97 °F
